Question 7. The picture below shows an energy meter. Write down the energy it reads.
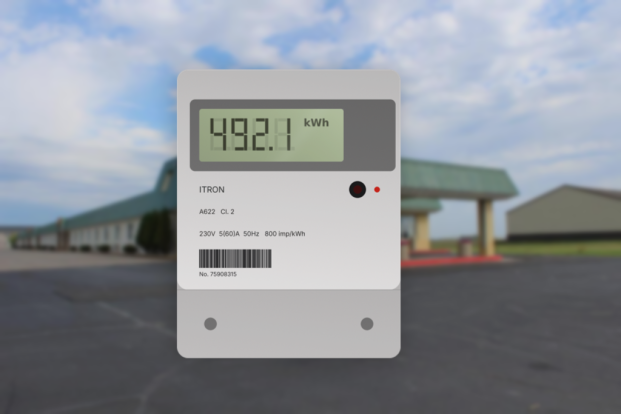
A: 492.1 kWh
